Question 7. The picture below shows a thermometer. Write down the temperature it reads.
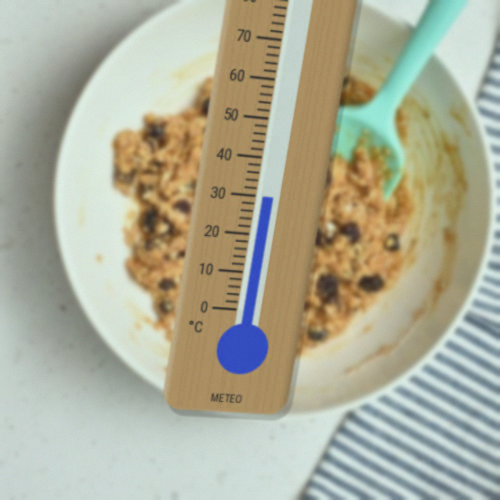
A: 30 °C
